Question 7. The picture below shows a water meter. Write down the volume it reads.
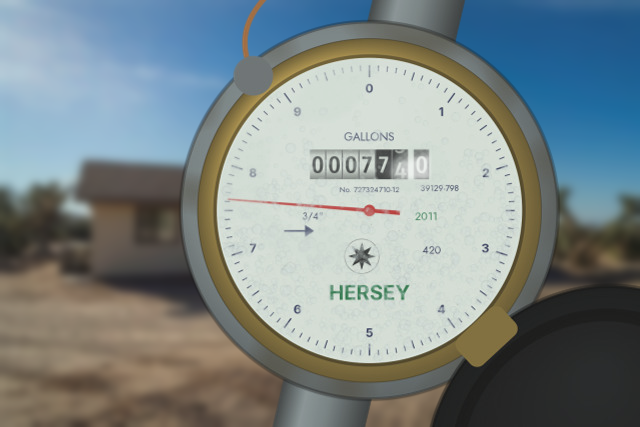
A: 7737.6 gal
